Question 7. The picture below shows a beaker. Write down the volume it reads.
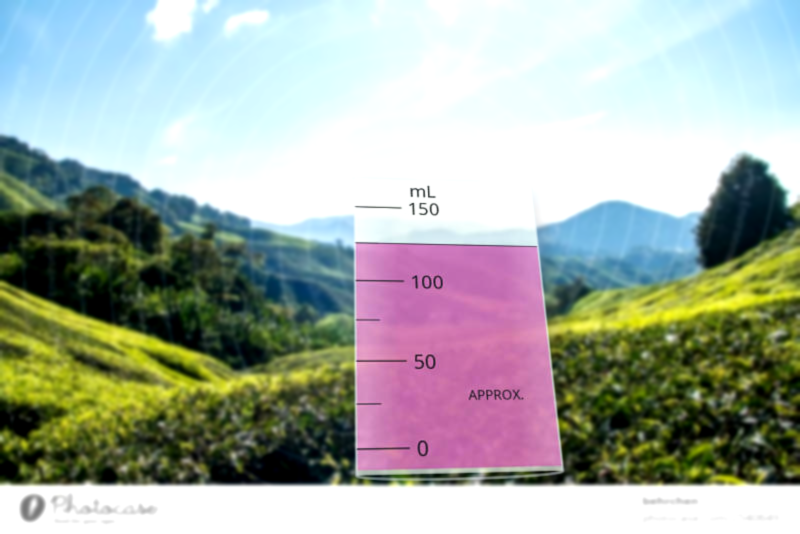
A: 125 mL
